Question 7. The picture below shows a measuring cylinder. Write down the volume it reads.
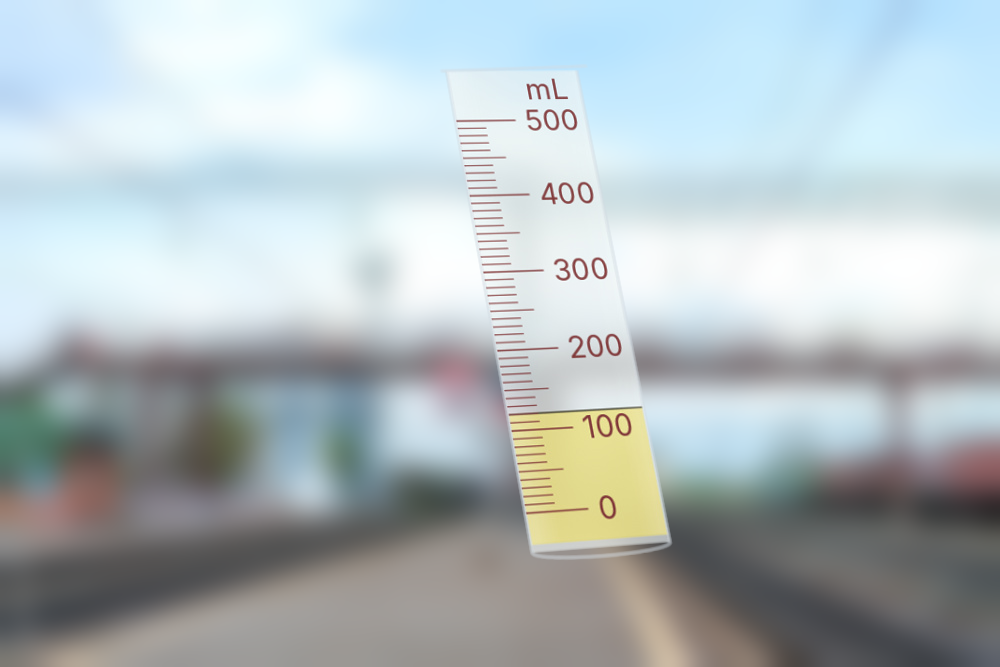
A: 120 mL
